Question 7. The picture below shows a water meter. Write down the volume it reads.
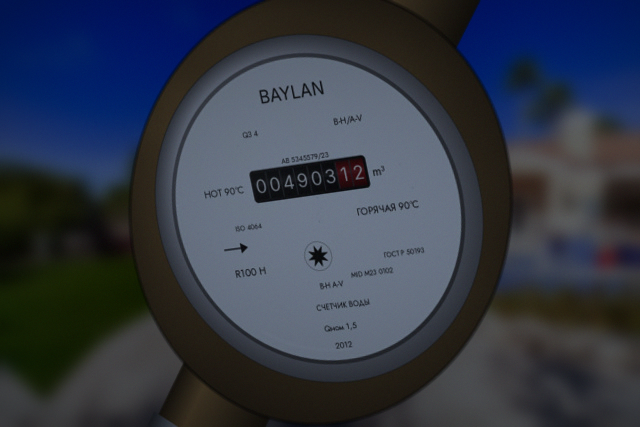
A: 4903.12 m³
